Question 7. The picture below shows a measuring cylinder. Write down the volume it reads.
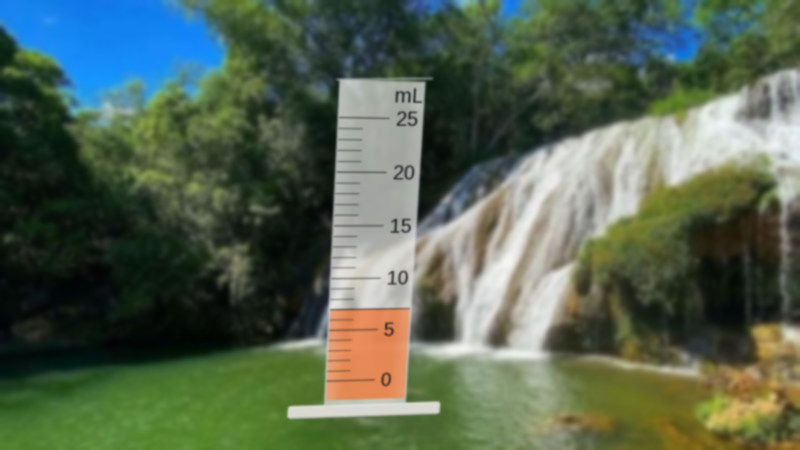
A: 7 mL
